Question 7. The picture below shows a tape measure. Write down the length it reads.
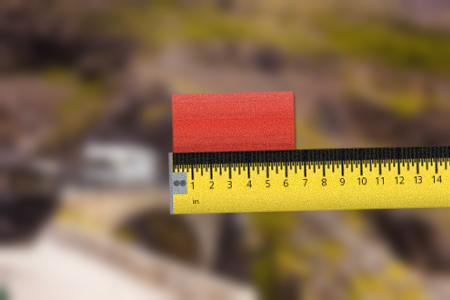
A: 6.5 in
